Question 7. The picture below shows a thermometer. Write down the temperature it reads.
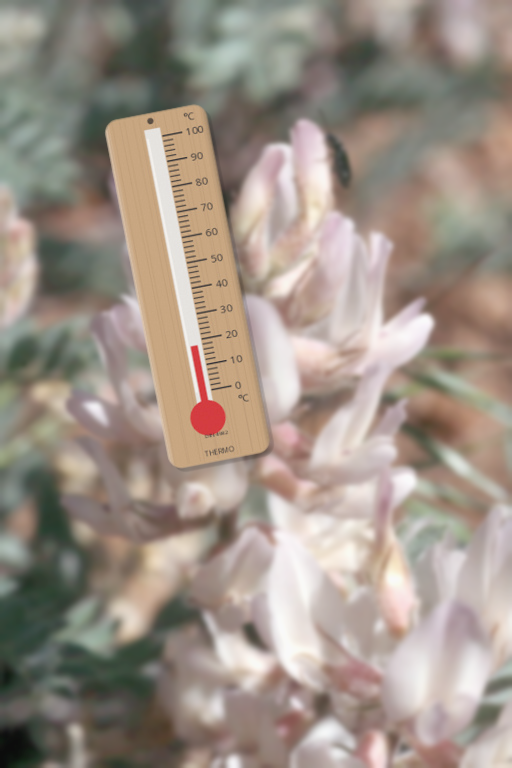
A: 18 °C
